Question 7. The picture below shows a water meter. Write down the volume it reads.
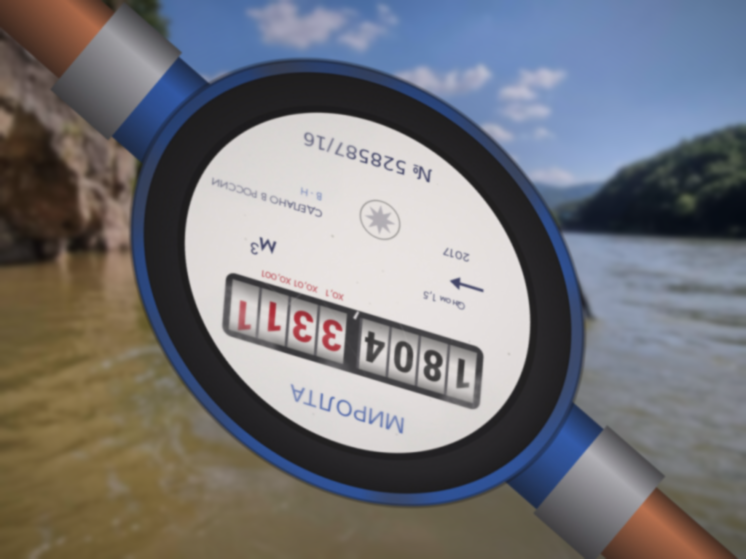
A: 1804.3311 m³
